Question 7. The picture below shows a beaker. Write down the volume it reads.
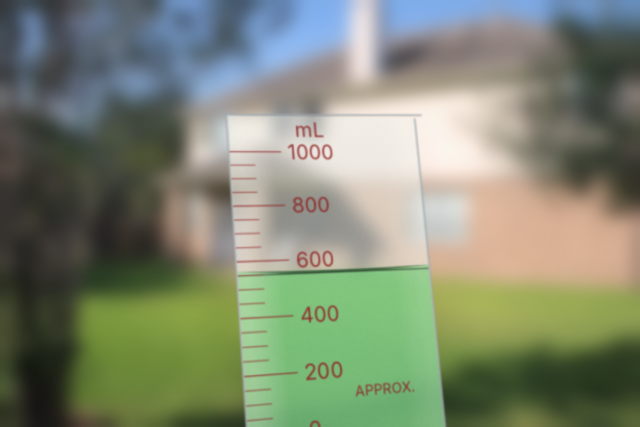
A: 550 mL
